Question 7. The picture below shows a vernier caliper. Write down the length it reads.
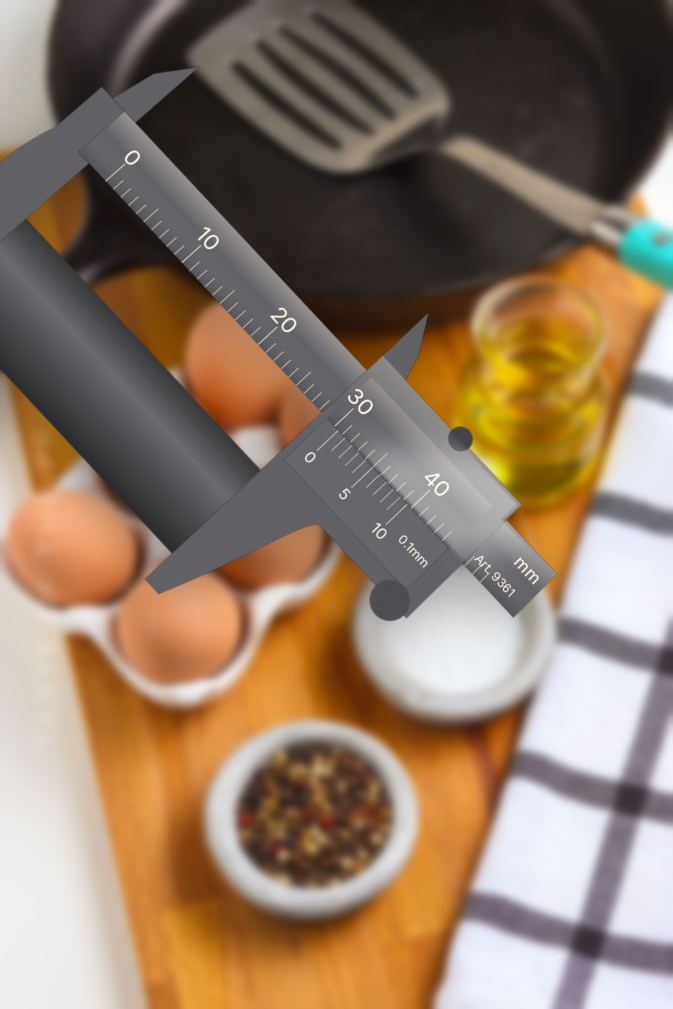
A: 30.5 mm
